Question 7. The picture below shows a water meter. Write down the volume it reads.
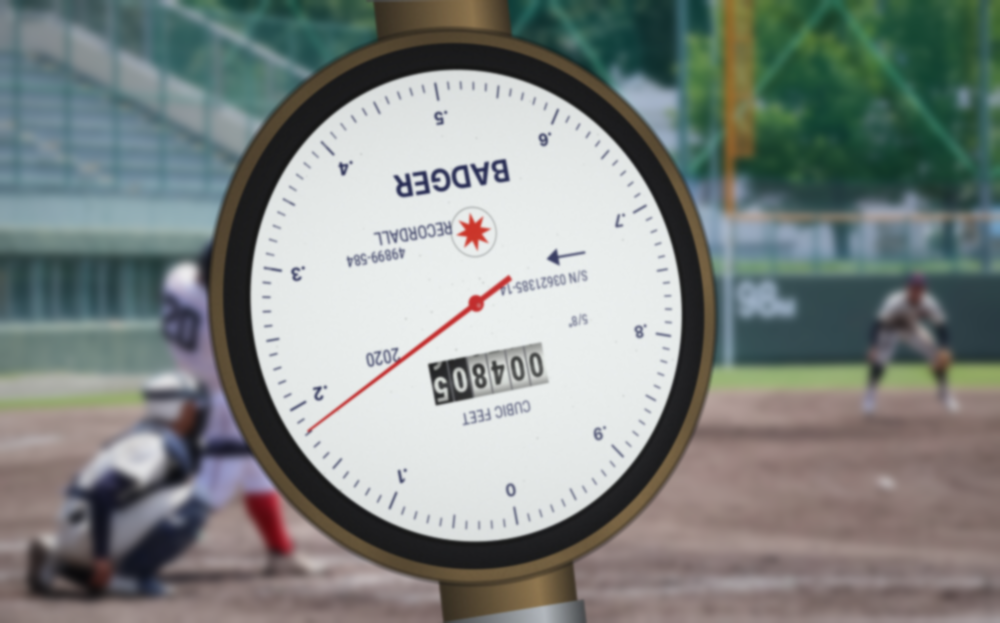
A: 4805.18 ft³
